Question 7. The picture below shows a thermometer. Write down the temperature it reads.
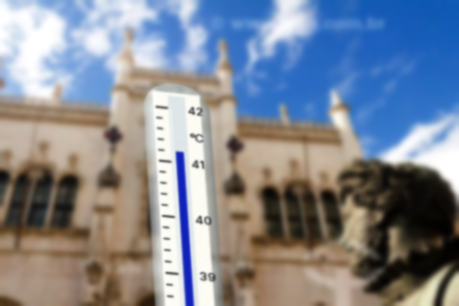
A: 41.2 °C
